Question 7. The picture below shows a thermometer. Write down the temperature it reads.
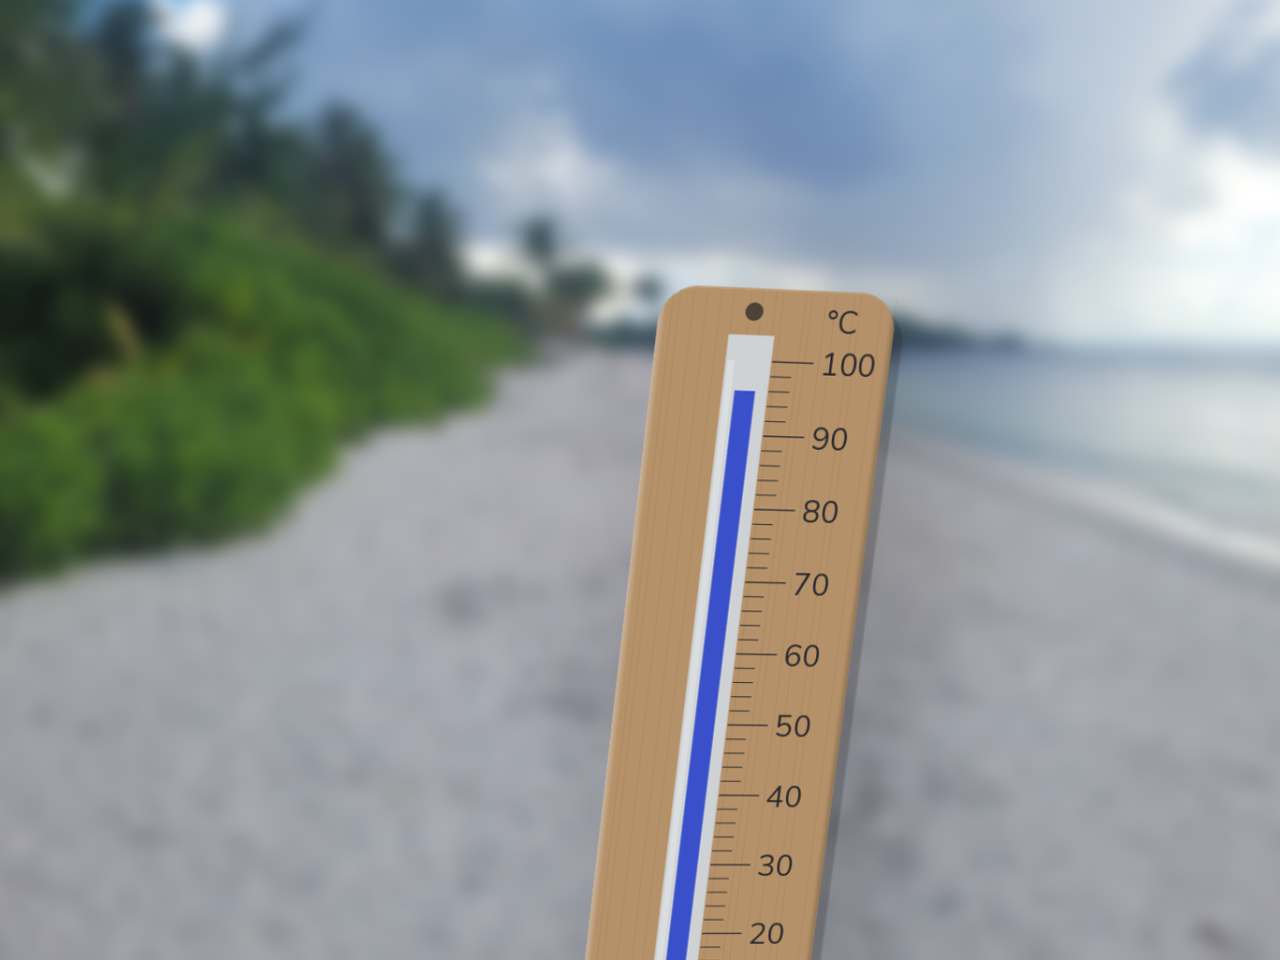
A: 96 °C
